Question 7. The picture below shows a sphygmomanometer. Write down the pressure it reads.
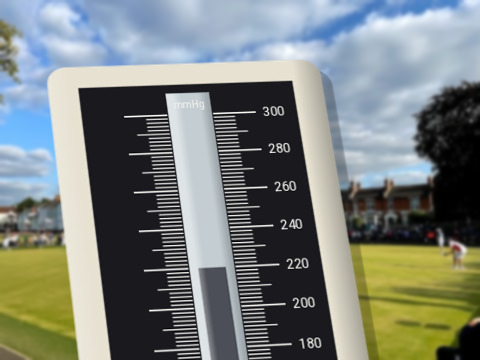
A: 220 mmHg
